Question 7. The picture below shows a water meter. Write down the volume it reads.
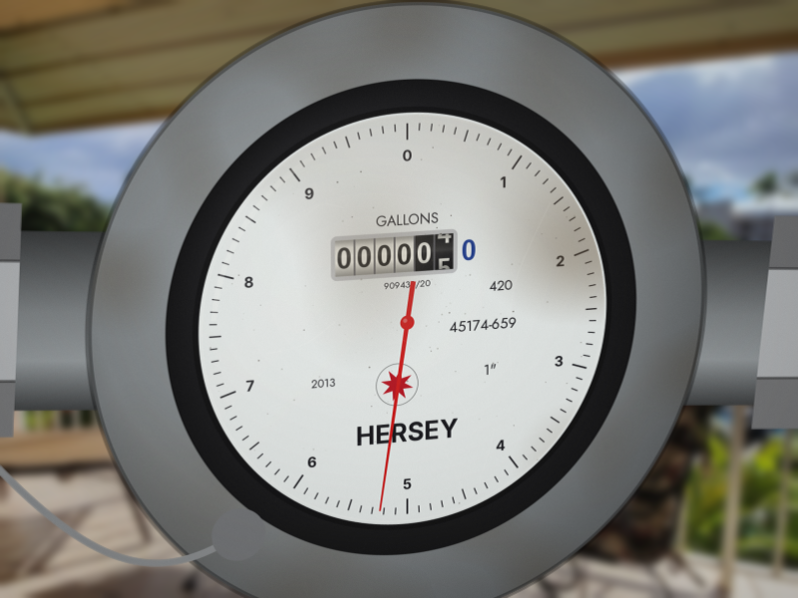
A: 45.2 gal
